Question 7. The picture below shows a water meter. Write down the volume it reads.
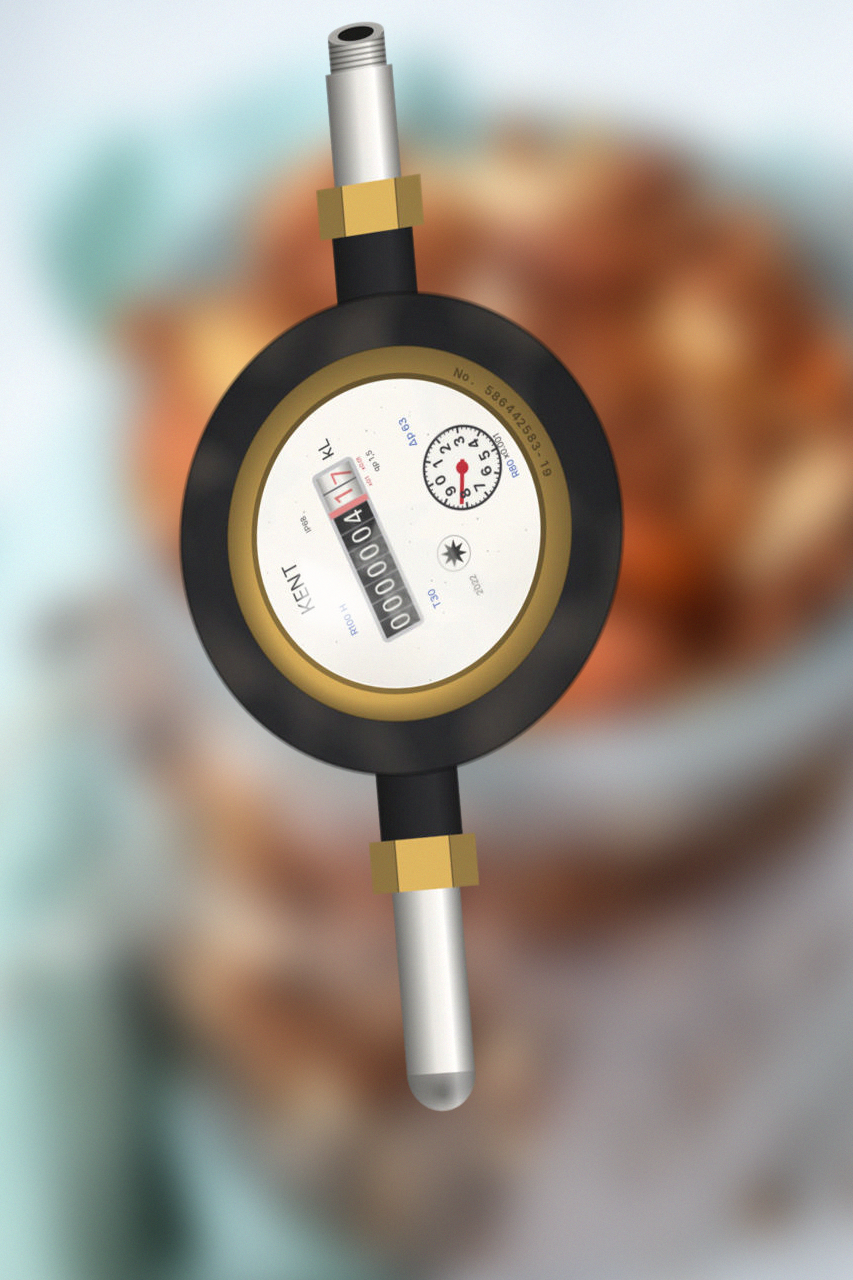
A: 4.168 kL
